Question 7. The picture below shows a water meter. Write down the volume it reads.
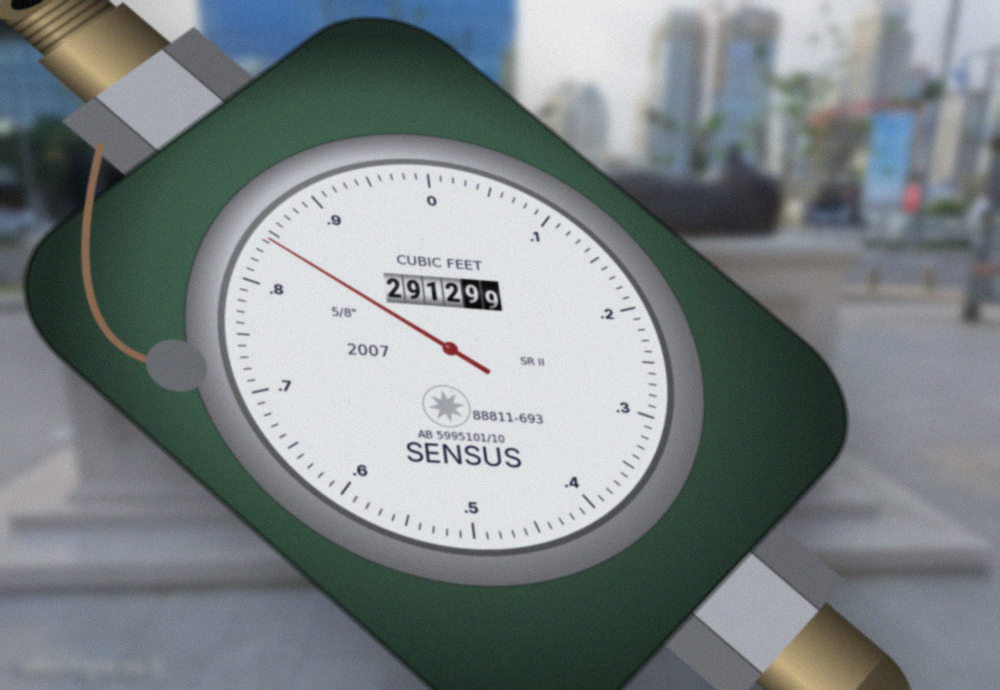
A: 291298.84 ft³
